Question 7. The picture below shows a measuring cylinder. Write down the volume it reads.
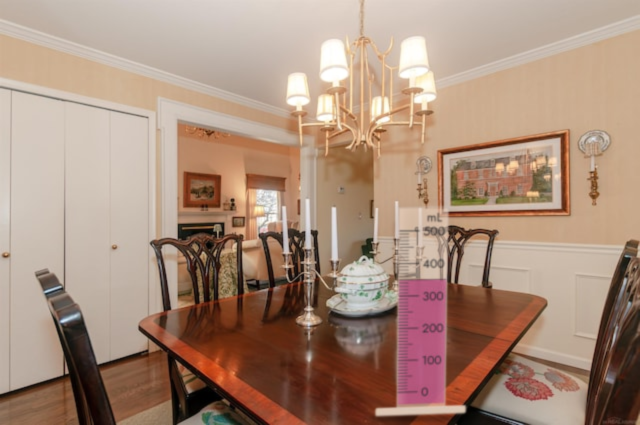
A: 350 mL
